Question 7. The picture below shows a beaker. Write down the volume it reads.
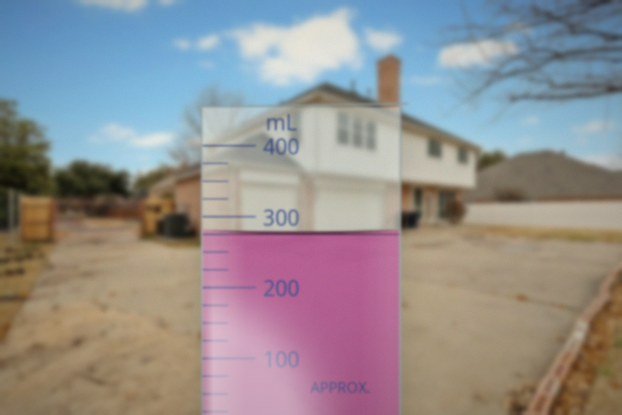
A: 275 mL
